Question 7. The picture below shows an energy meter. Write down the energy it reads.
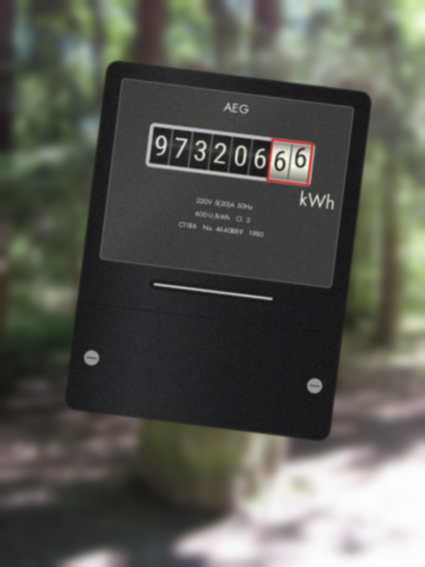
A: 973206.66 kWh
